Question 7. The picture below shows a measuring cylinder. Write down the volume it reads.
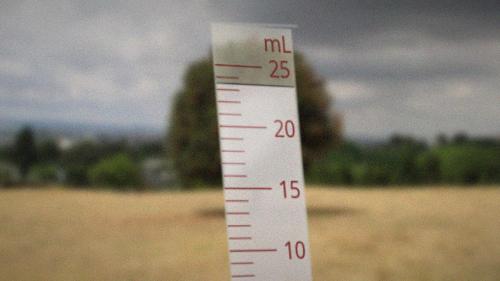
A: 23.5 mL
